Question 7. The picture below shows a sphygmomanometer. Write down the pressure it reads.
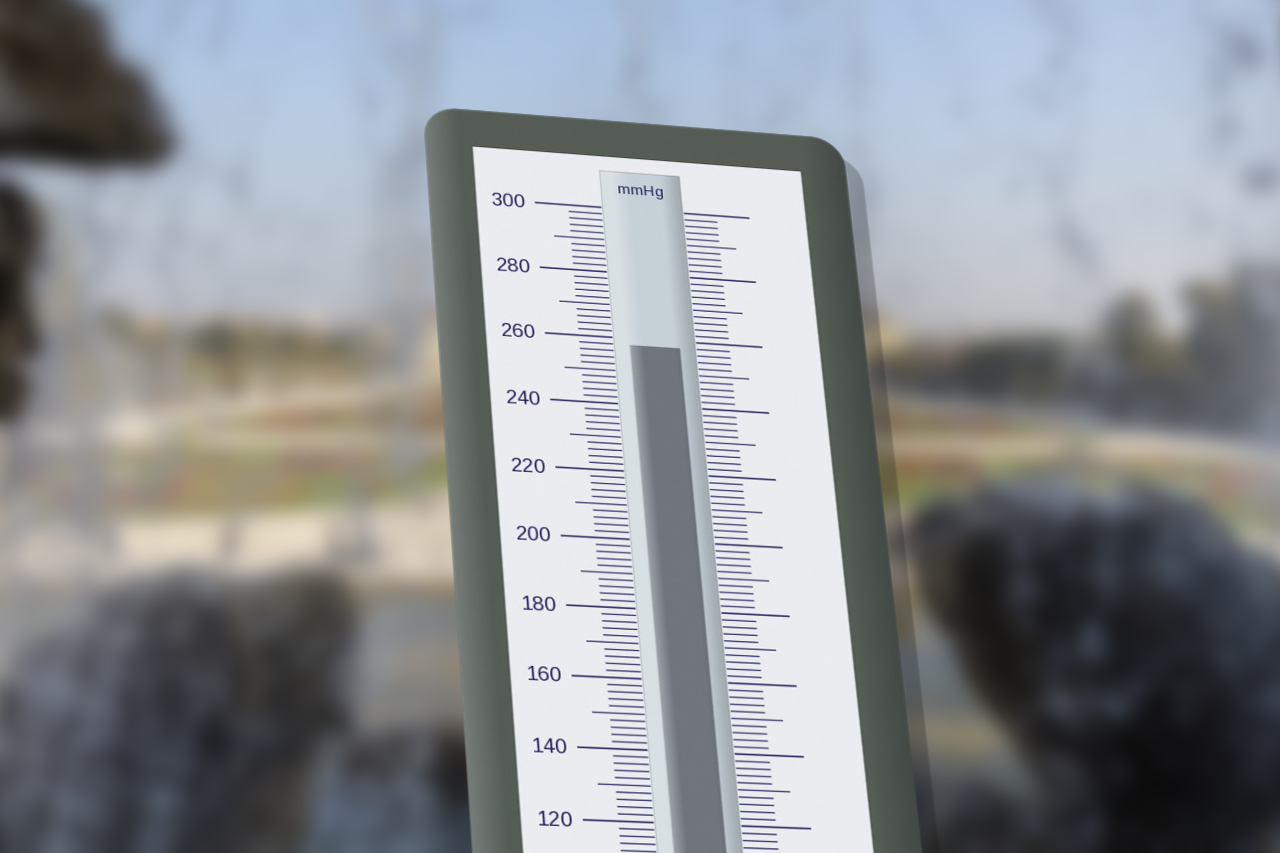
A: 258 mmHg
